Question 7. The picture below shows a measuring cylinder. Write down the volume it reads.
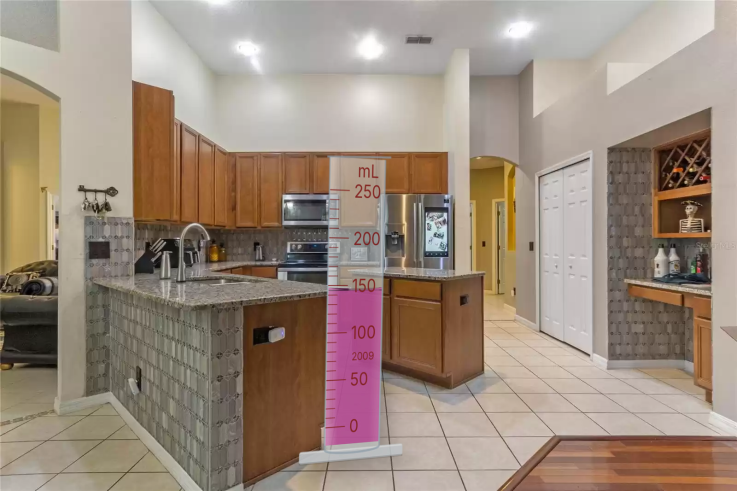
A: 145 mL
